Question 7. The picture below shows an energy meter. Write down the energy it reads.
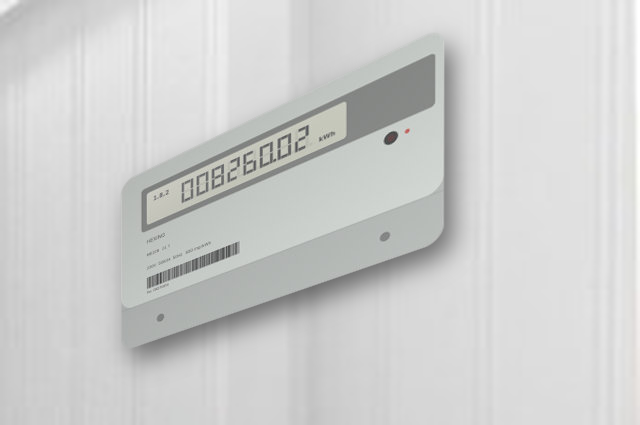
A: 8260.02 kWh
